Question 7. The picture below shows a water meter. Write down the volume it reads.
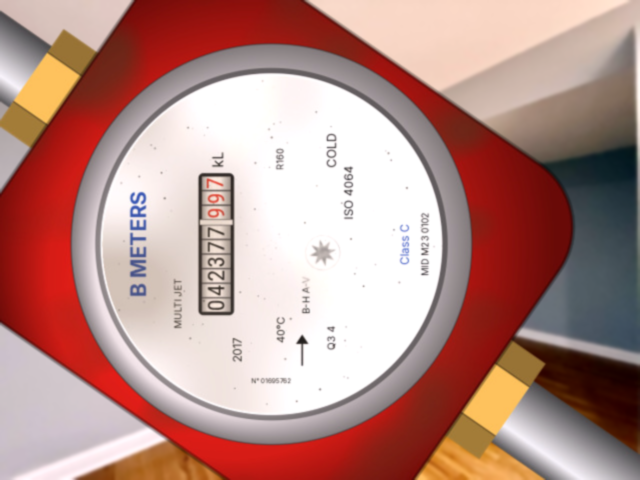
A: 42377.997 kL
